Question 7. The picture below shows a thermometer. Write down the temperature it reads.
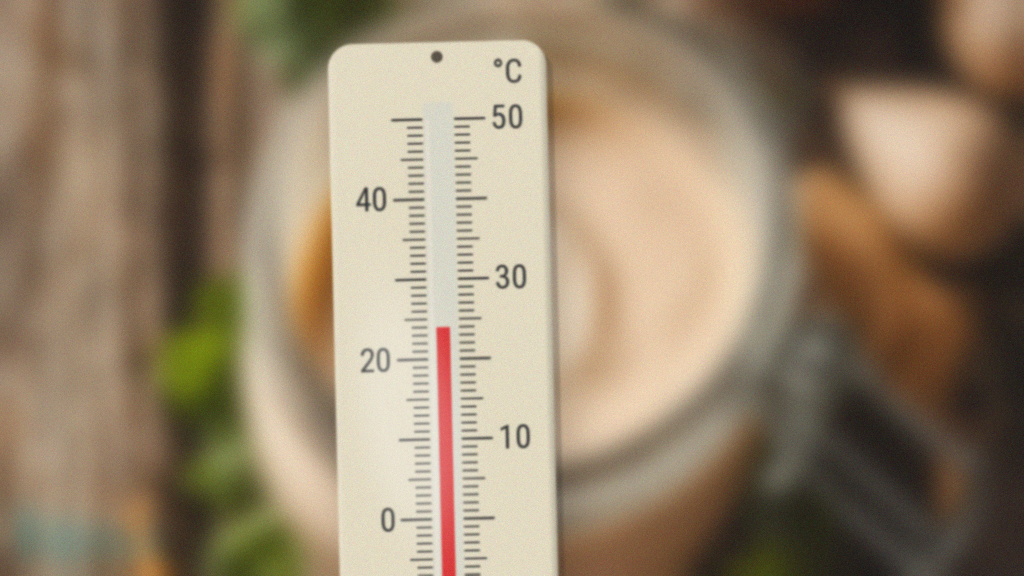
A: 24 °C
